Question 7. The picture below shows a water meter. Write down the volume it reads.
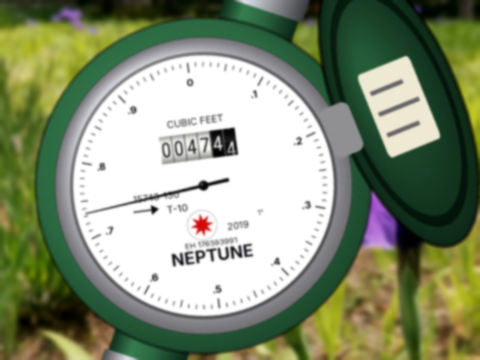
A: 4743.73 ft³
